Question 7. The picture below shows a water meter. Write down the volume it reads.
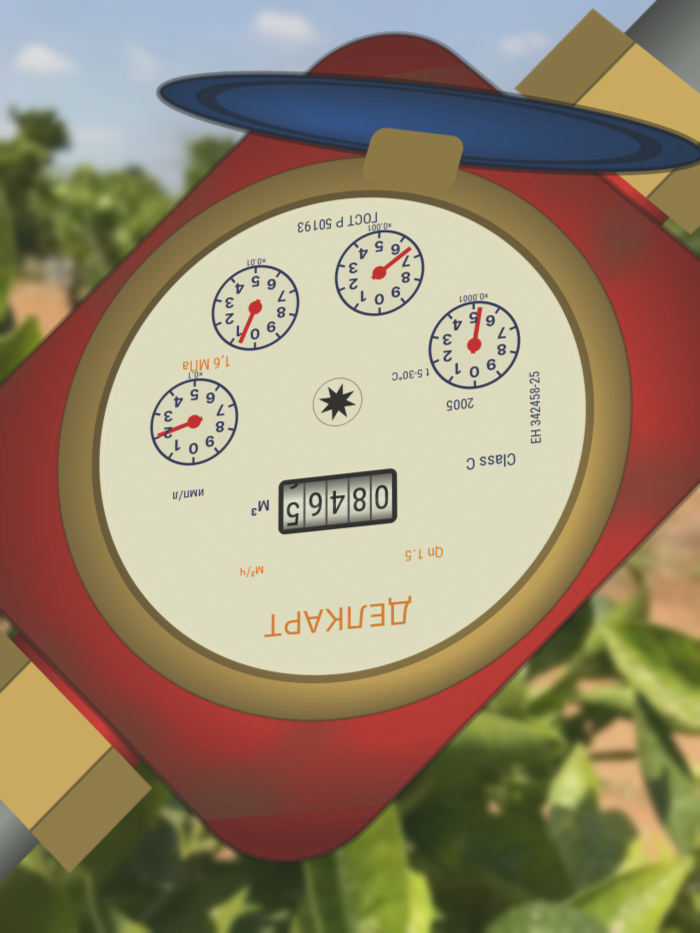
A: 8465.2065 m³
